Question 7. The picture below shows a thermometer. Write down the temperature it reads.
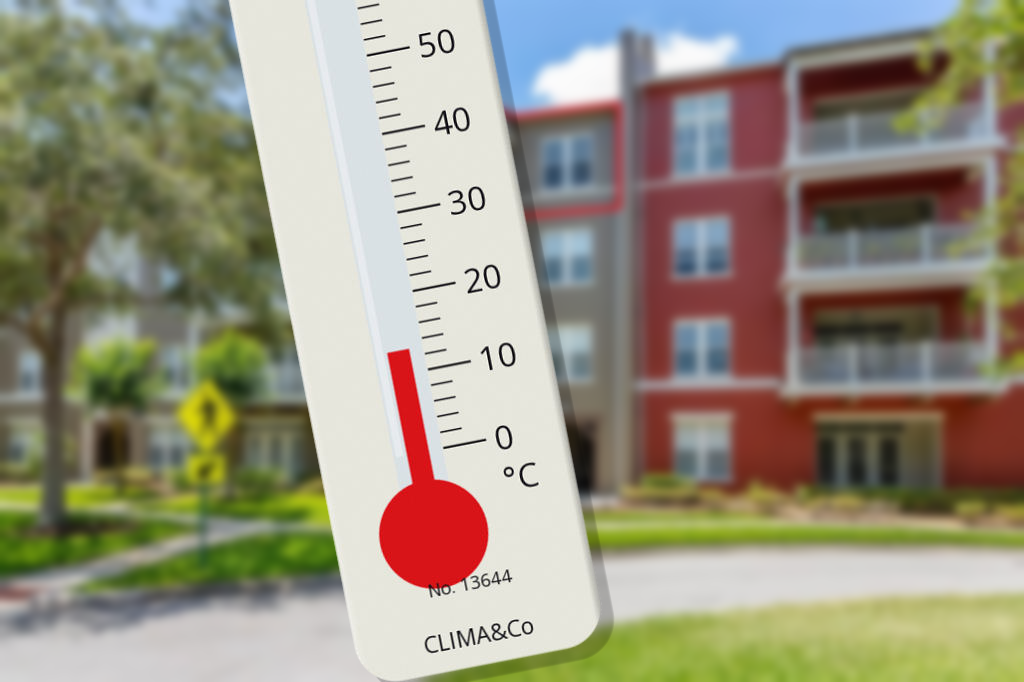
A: 13 °C
